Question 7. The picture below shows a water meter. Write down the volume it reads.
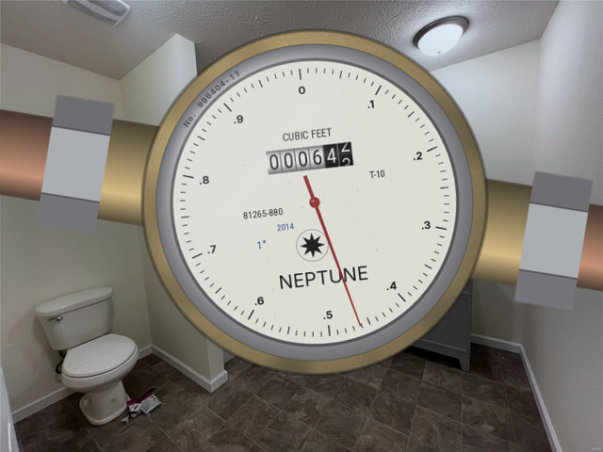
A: 642.46 ft³
